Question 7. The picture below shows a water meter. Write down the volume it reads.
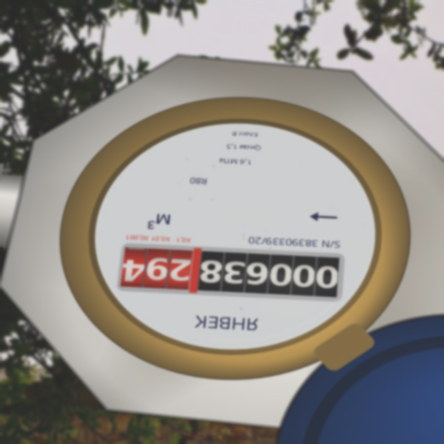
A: 638.294 m³
